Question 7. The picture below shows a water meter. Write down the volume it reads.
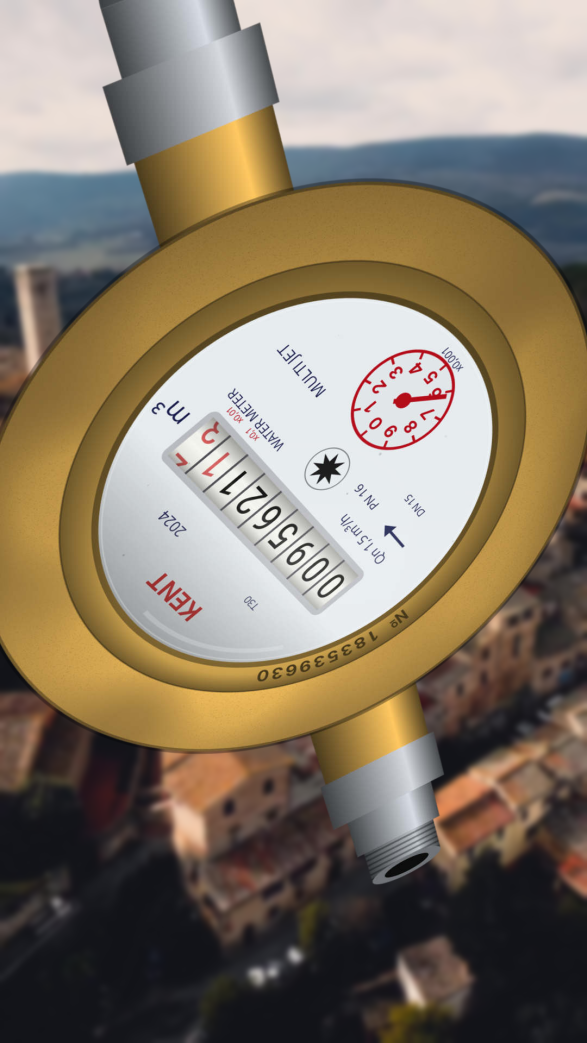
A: 95621.126 m³
